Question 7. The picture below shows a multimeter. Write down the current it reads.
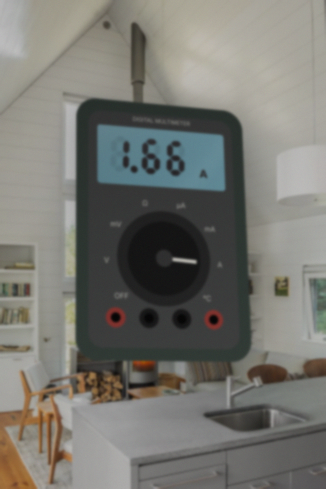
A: 1.66 A
